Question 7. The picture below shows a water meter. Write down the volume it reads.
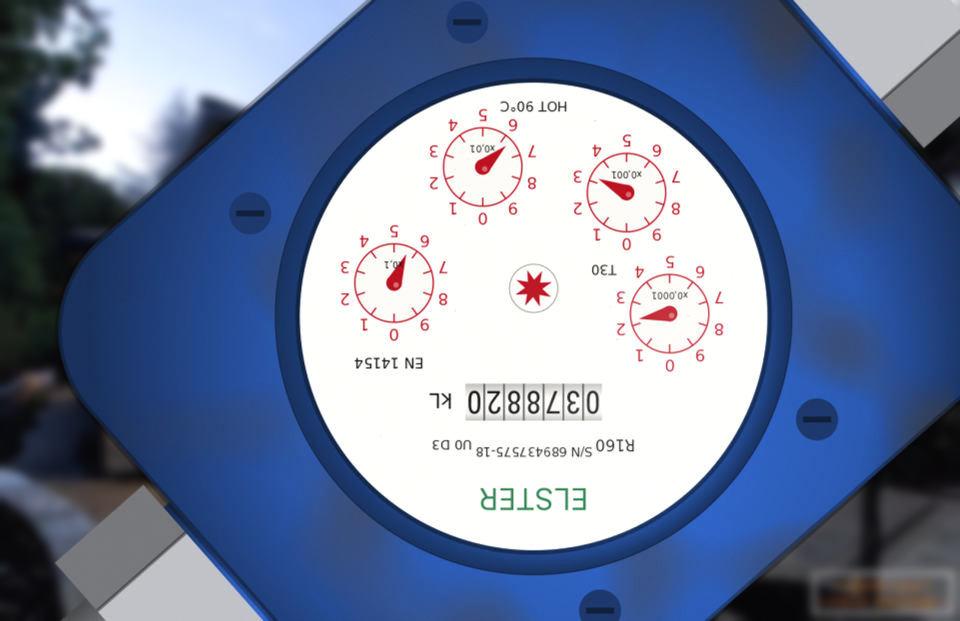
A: 378820.5632 kL
